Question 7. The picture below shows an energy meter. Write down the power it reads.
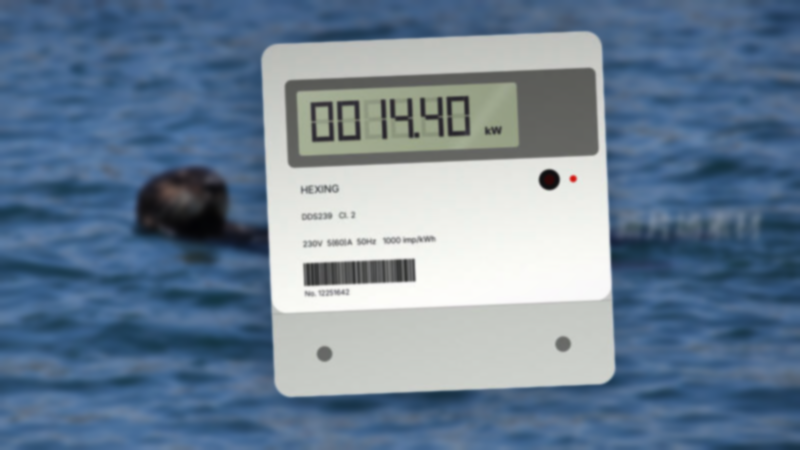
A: 14.40 kW
